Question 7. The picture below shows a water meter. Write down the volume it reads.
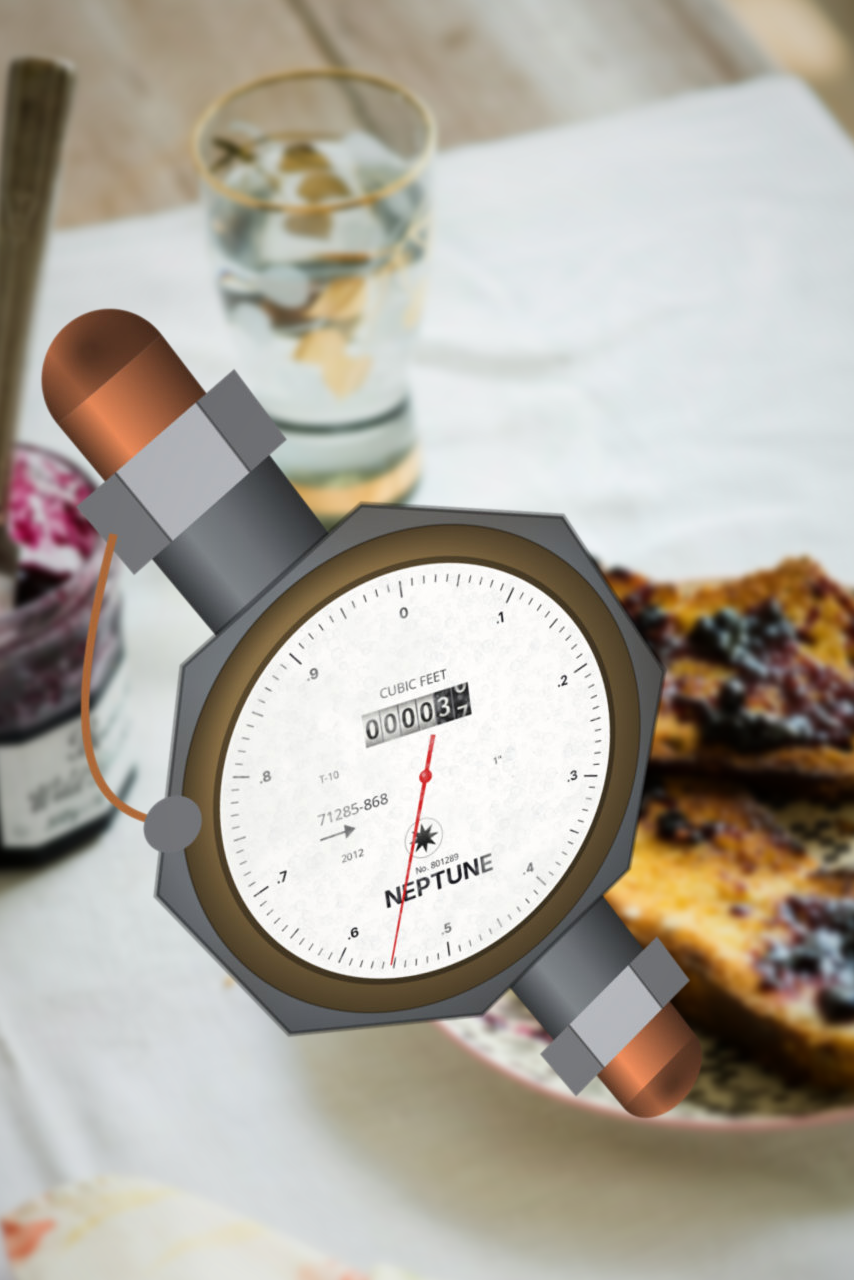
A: 36.55 ft³
